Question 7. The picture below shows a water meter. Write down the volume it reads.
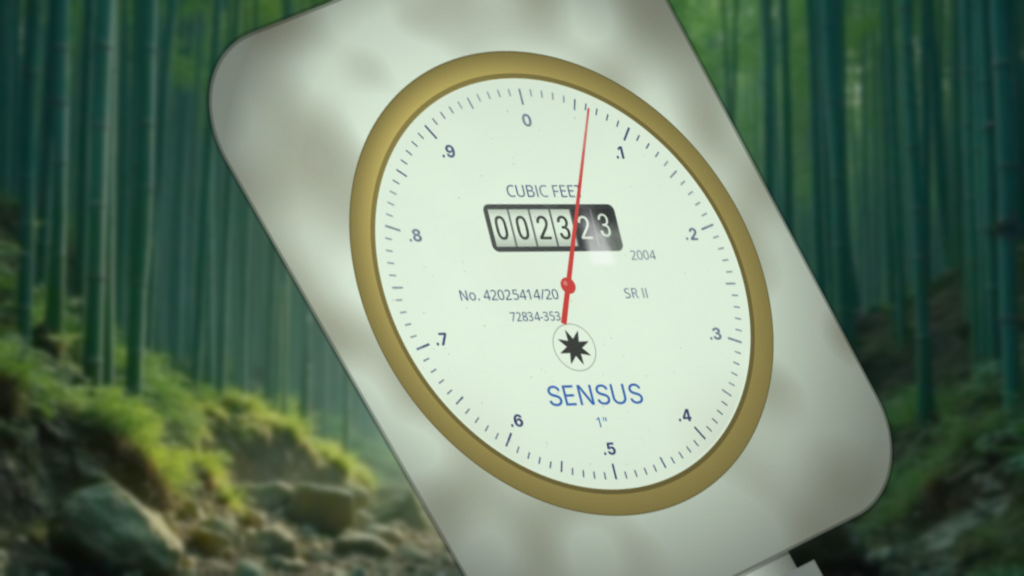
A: 2323.06 ft³
